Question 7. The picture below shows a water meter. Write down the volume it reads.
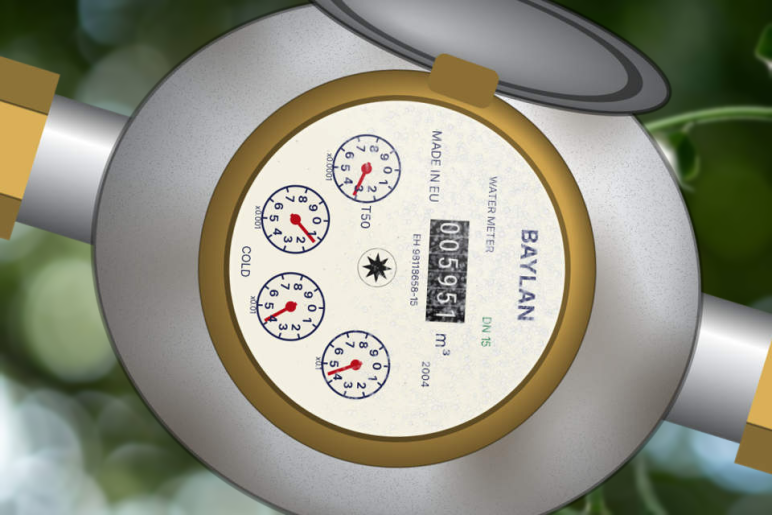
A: 5951.4413 m³
